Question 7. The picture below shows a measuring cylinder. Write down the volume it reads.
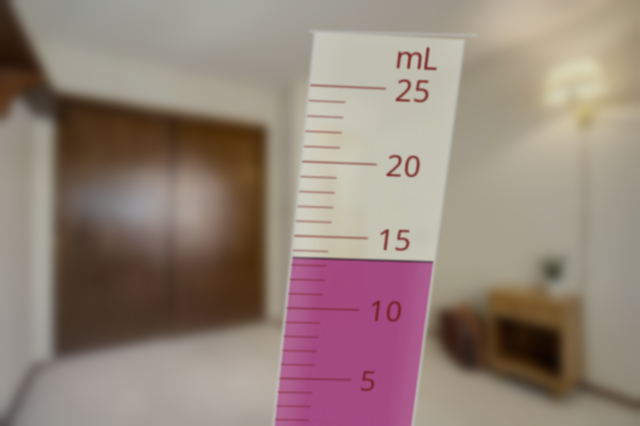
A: 13.5 mL
